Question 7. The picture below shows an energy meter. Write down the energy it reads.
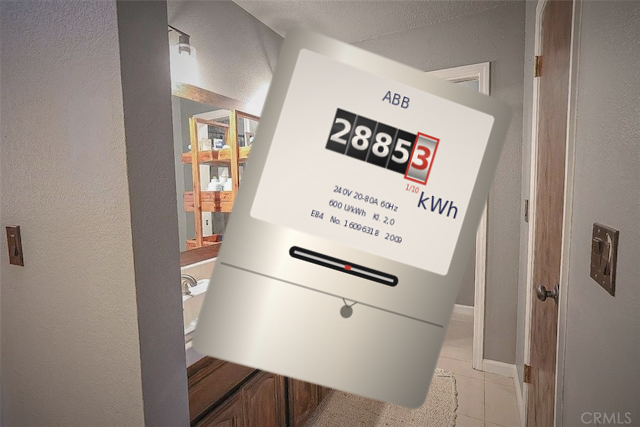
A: 2885.3 kWh
